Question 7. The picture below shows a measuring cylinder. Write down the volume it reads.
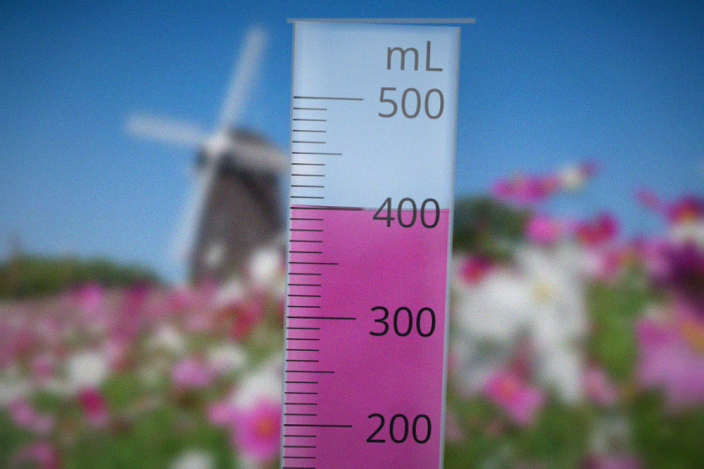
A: 400 mL
